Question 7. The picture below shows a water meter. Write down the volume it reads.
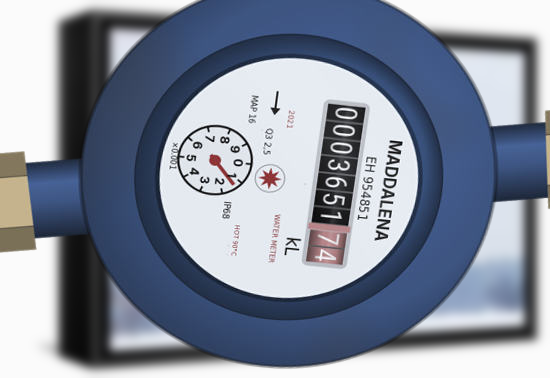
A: 3651.741 kL
